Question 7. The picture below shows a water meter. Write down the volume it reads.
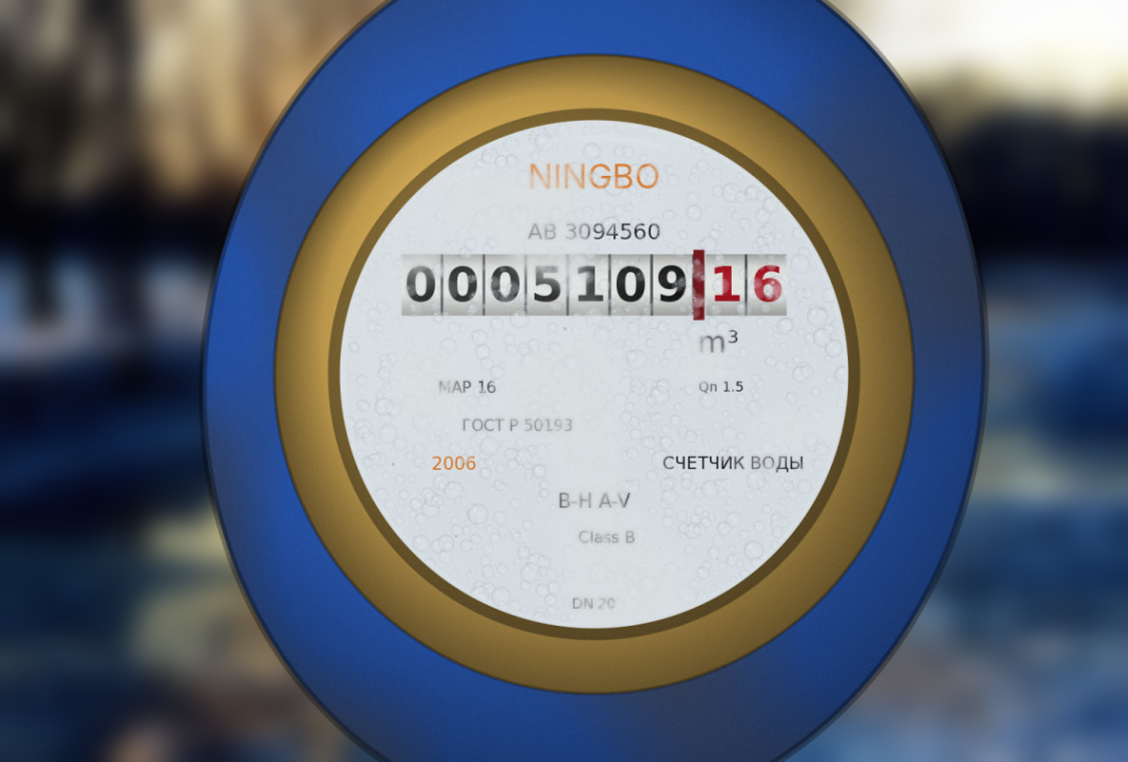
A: 5109.16 m³
